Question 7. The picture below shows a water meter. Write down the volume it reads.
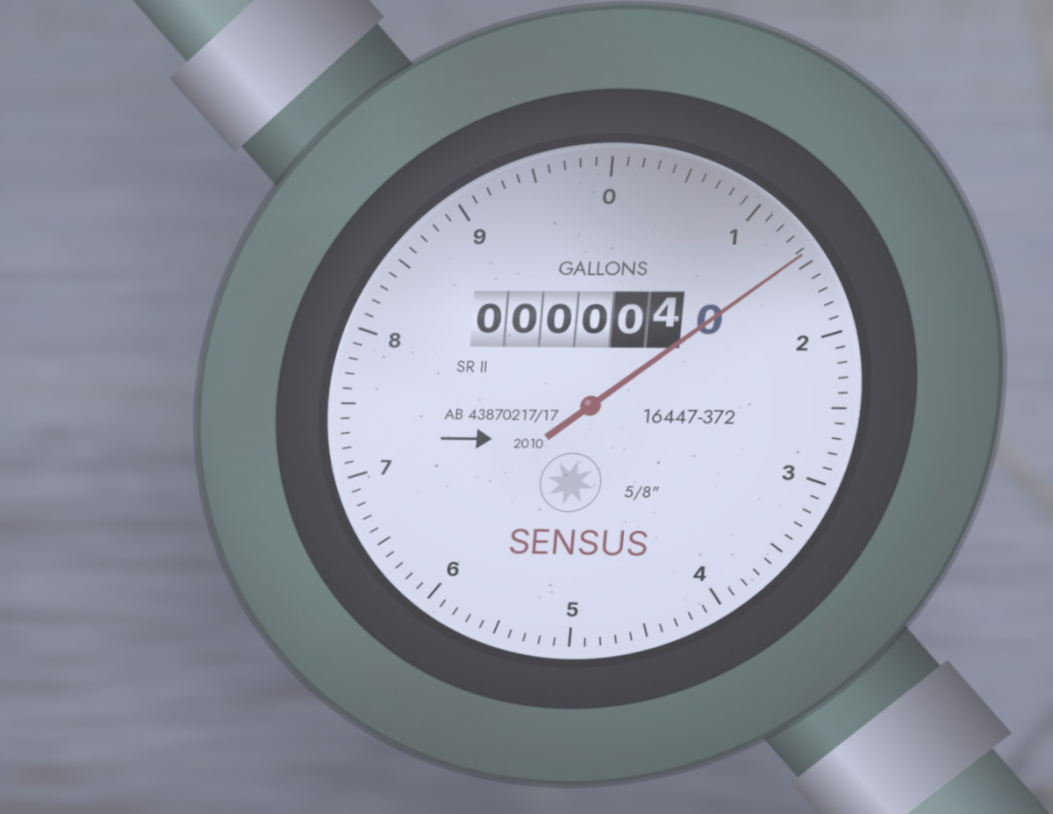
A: 41.4 gal
